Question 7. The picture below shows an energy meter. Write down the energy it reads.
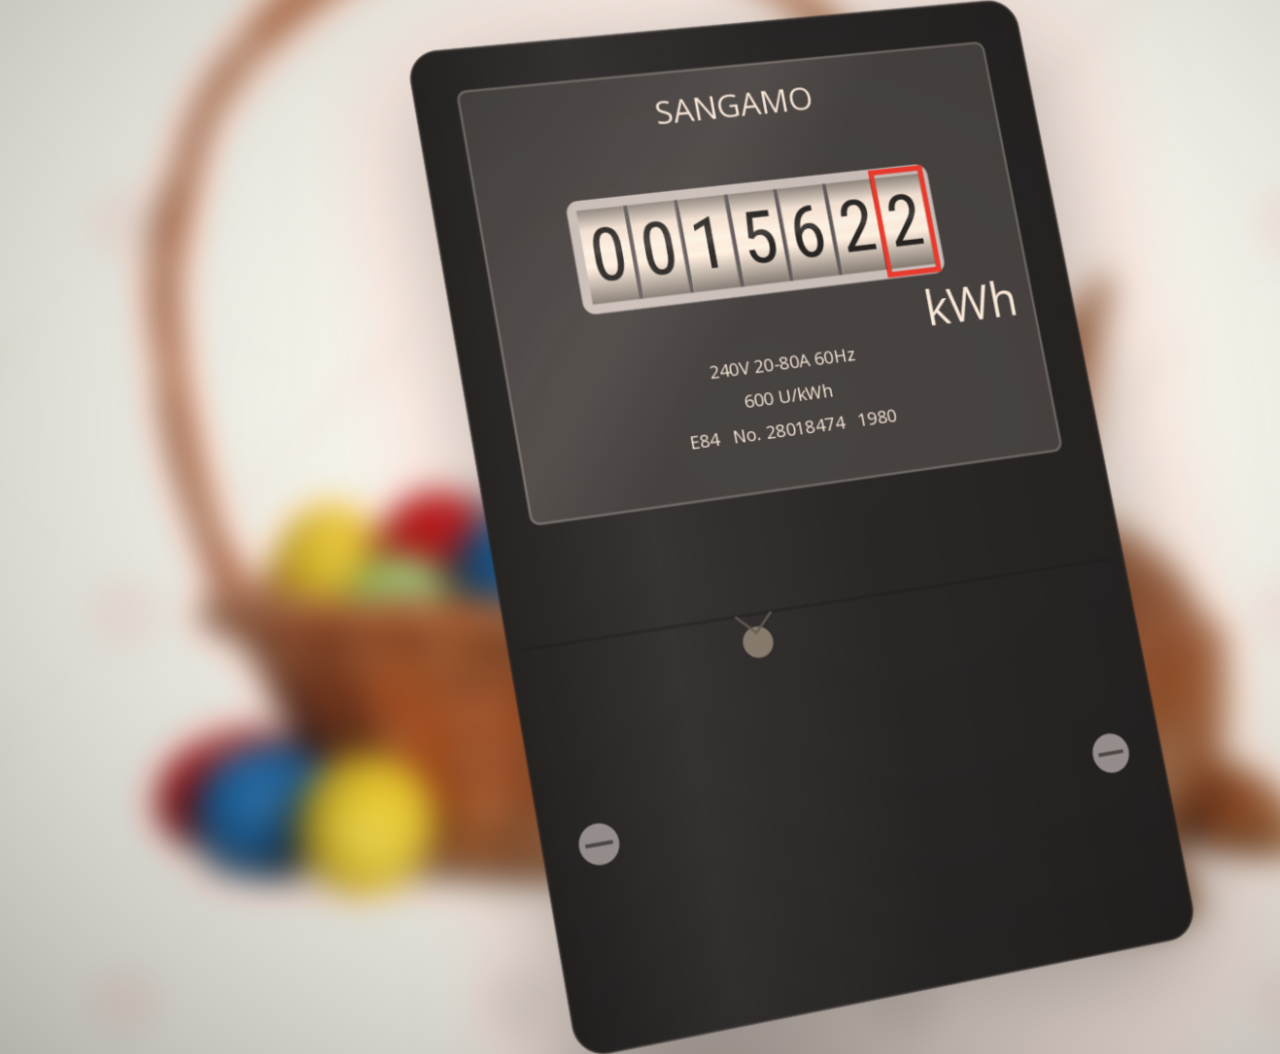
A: 1562.2 kWh
